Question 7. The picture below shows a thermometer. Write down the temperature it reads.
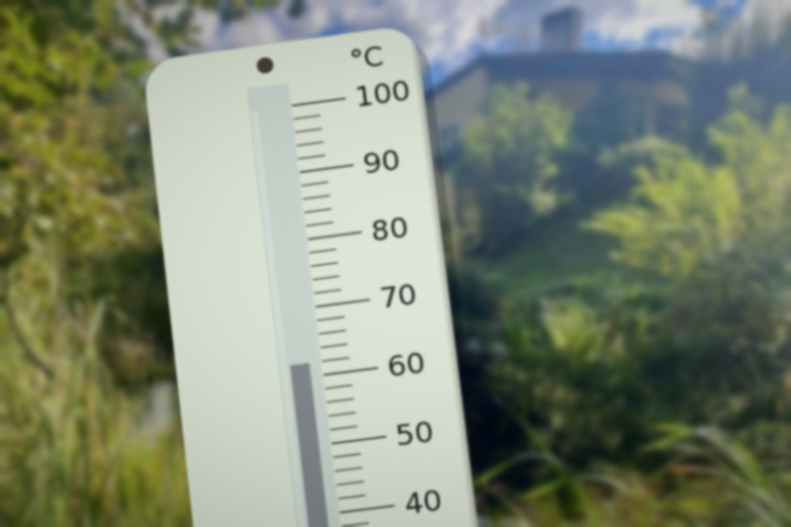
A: 62 °C
